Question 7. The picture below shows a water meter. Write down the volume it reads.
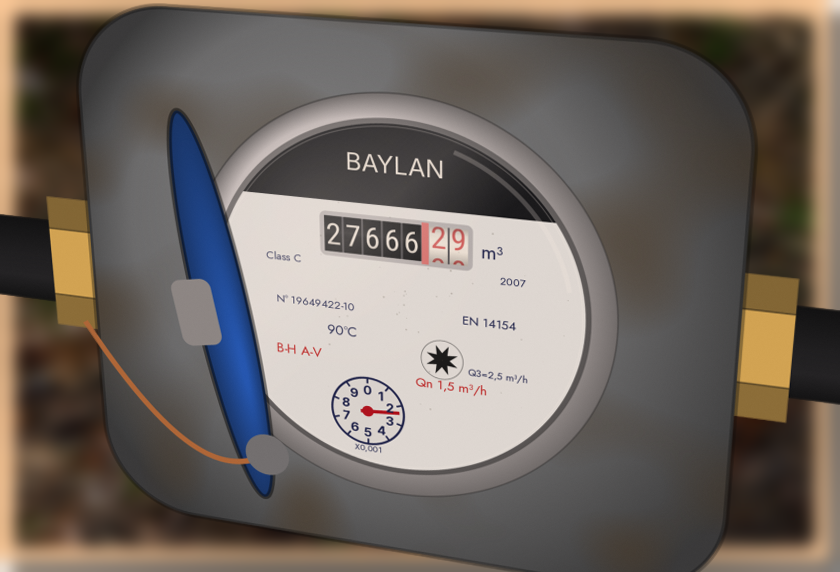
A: 27666.292 m³
